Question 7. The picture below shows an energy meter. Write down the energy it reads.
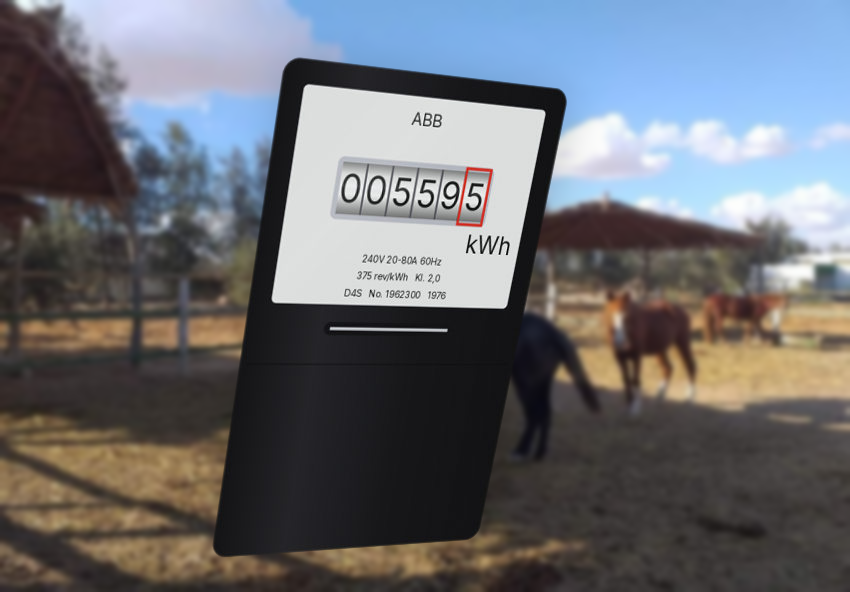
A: 559.5 kWh
